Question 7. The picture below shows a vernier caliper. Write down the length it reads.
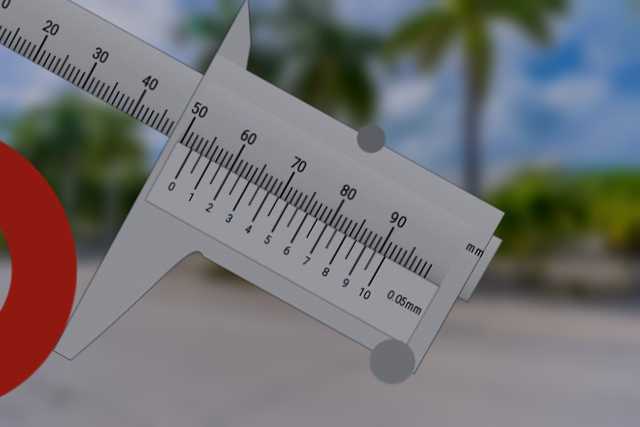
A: 52.2 mm
